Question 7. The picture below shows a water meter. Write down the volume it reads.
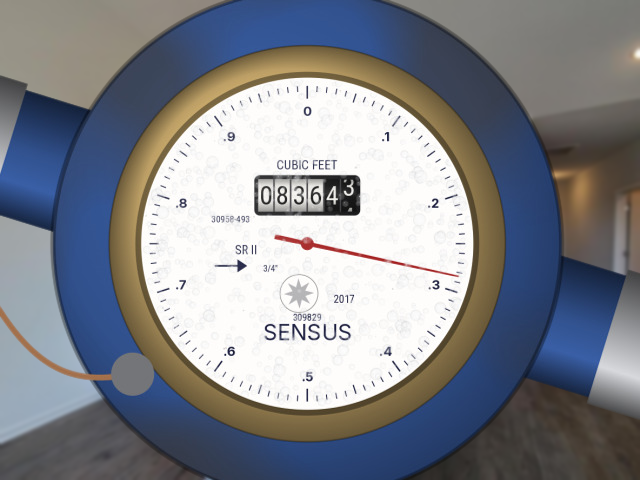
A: 83643.28 ft³
